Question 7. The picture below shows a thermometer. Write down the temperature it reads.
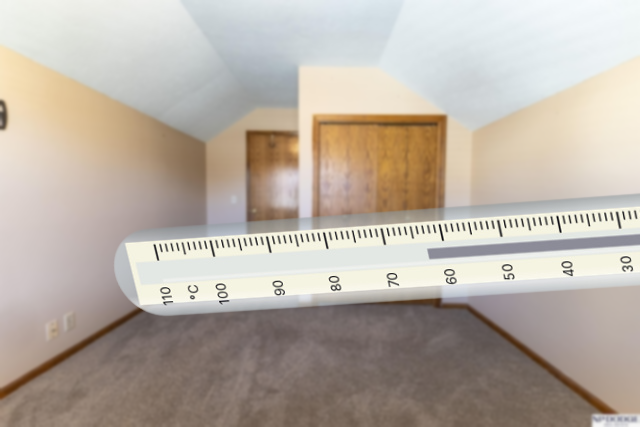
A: 63 °C
